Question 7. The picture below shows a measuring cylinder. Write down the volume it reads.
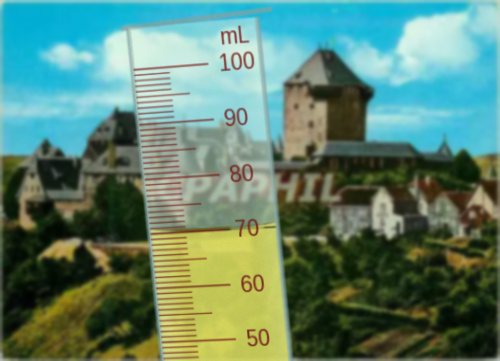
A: 70 mL
